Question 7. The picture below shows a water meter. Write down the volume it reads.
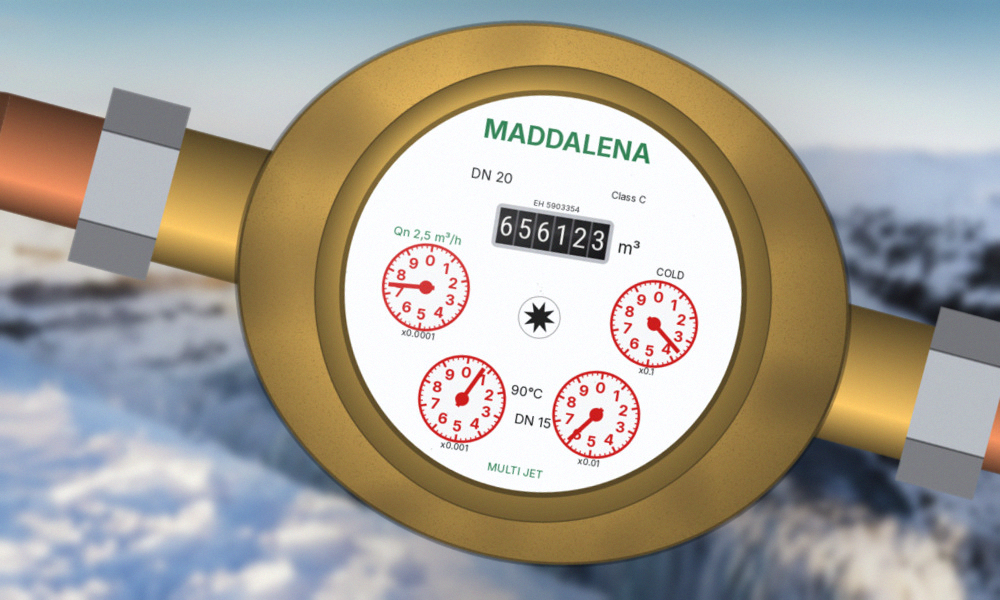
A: 656123.3607 m³
